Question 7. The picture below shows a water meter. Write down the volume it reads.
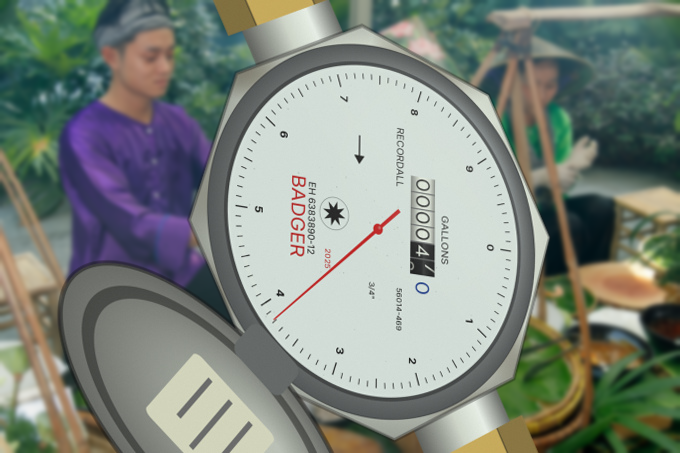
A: 473.8 gal
